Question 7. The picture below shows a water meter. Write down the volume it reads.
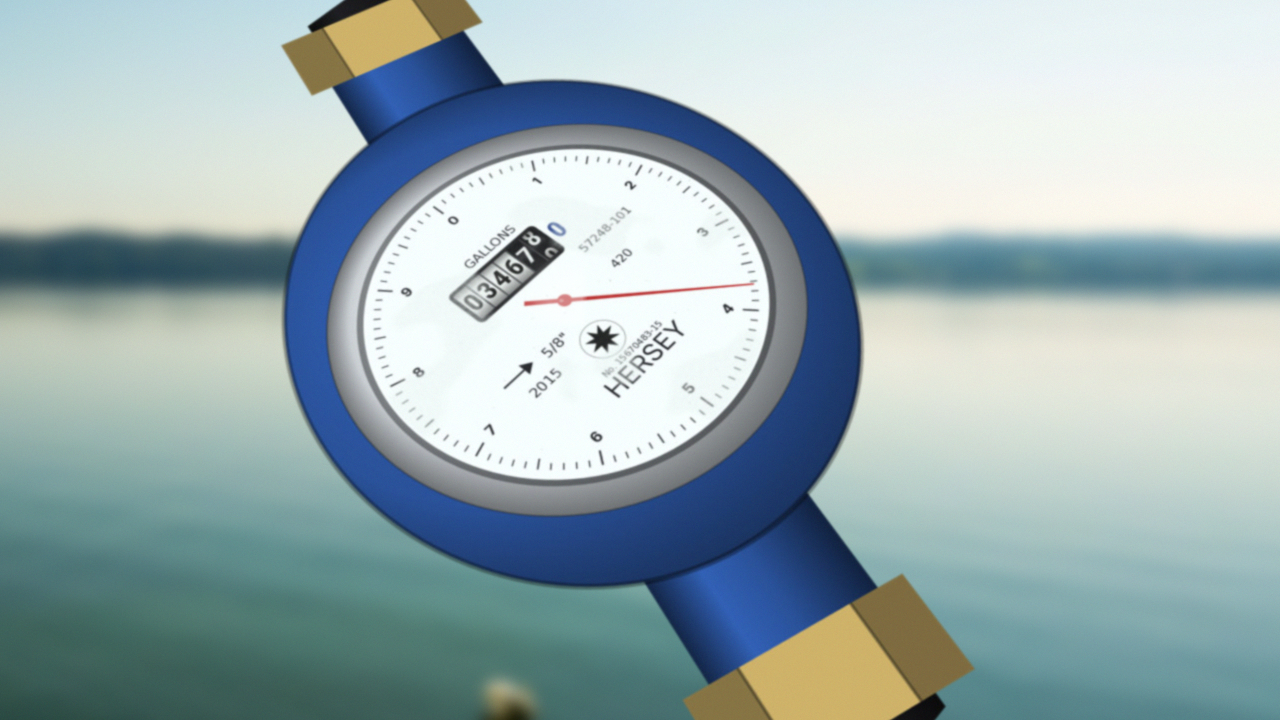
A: 346783.7 gal
